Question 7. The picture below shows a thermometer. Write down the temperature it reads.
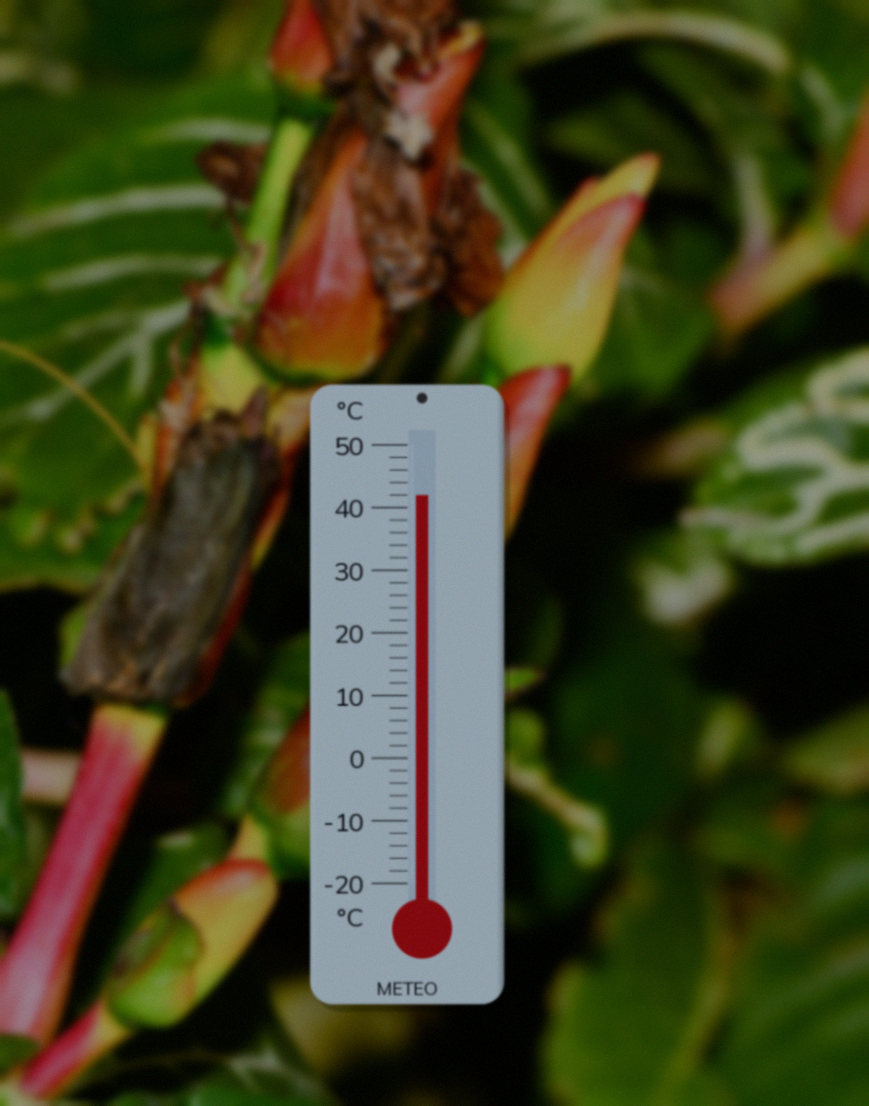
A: 42 °C
